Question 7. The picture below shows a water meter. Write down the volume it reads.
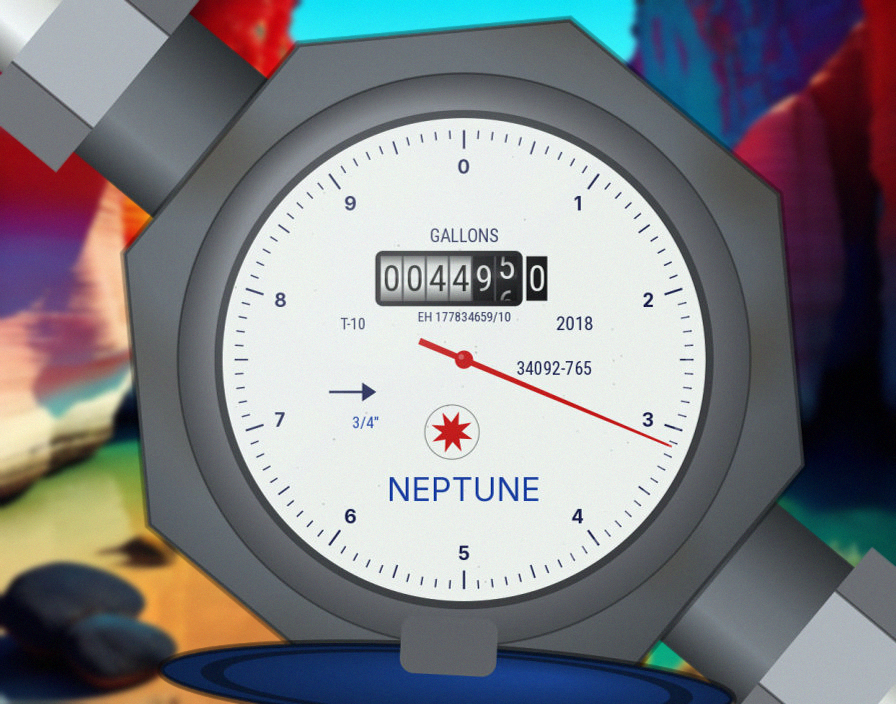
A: 44953.1 gal
